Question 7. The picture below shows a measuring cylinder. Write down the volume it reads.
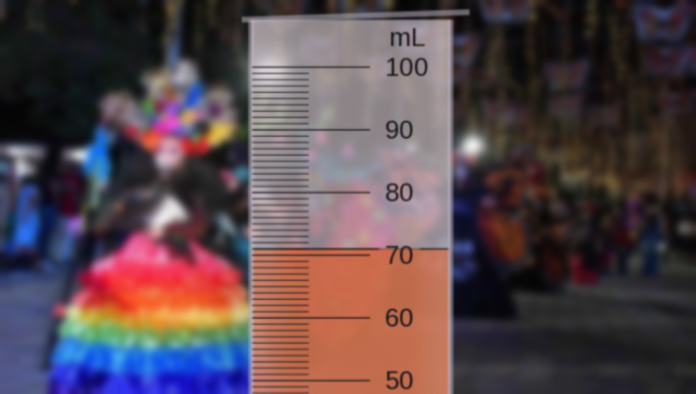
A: 71 mL
